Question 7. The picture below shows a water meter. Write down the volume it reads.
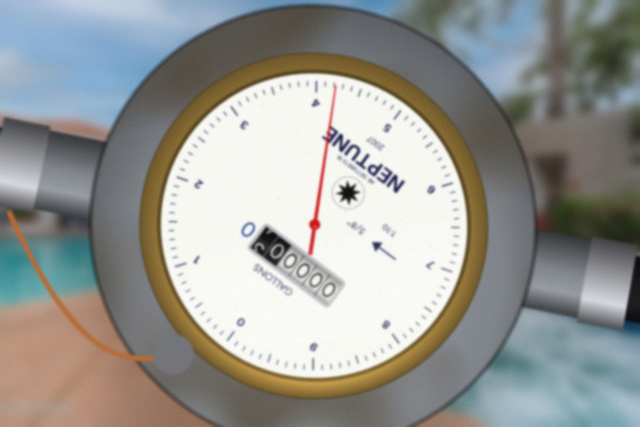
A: 34.2 gal
